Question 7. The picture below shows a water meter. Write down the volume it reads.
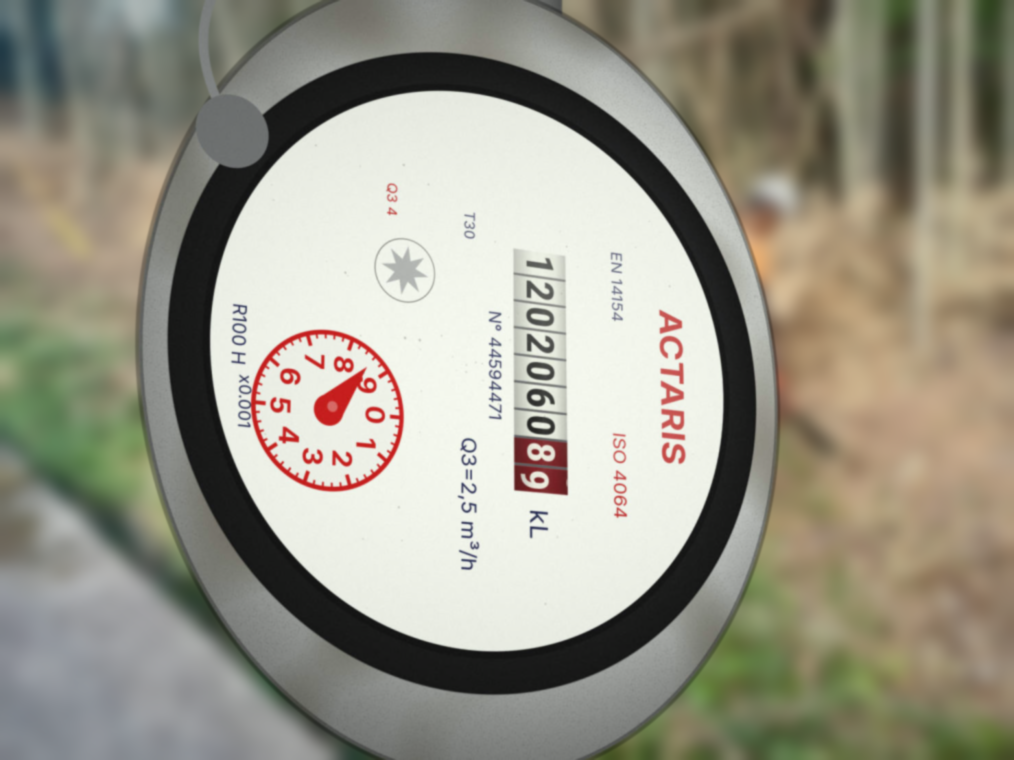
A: 1202060.888 kL
